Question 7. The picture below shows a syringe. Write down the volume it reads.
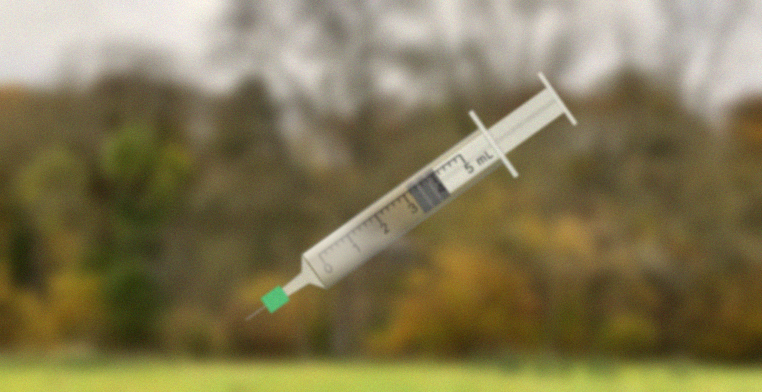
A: 3.2 mL
